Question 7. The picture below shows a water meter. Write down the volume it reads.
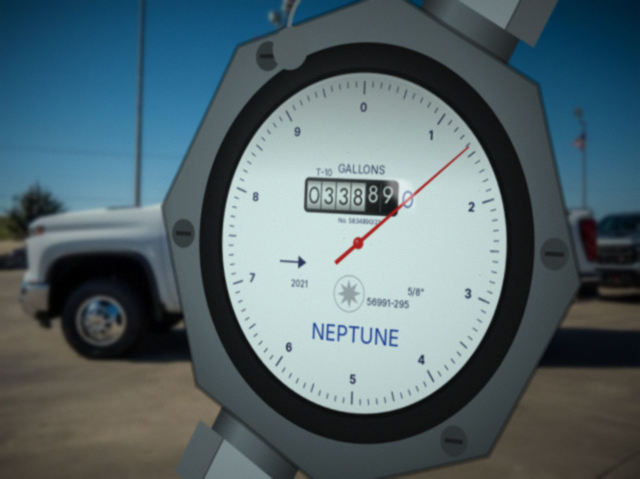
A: 338891.4 gal
